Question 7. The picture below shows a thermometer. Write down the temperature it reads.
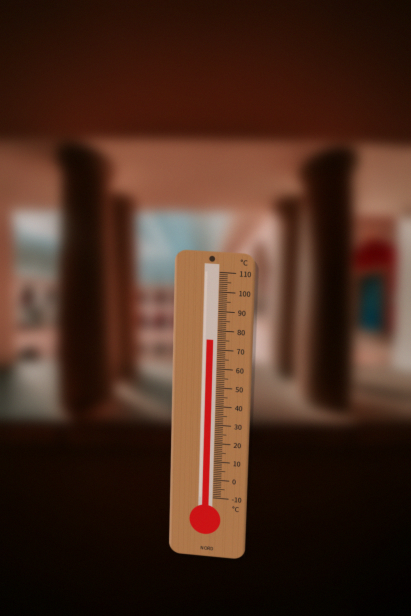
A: 75 °C
